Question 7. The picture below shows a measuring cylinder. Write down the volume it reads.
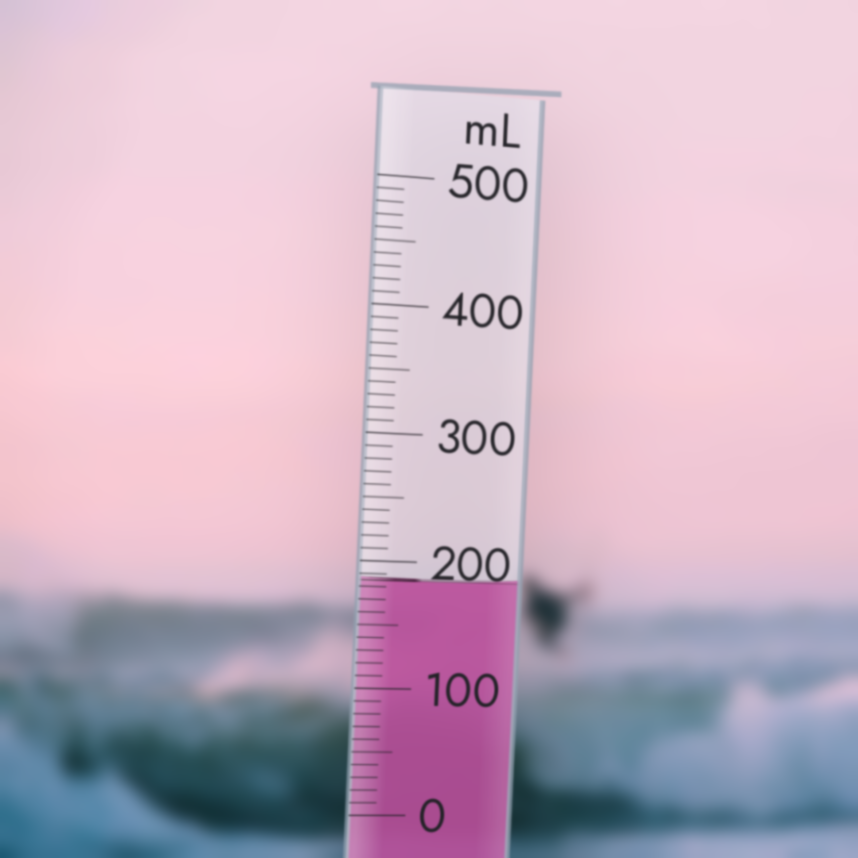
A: 185 mL
